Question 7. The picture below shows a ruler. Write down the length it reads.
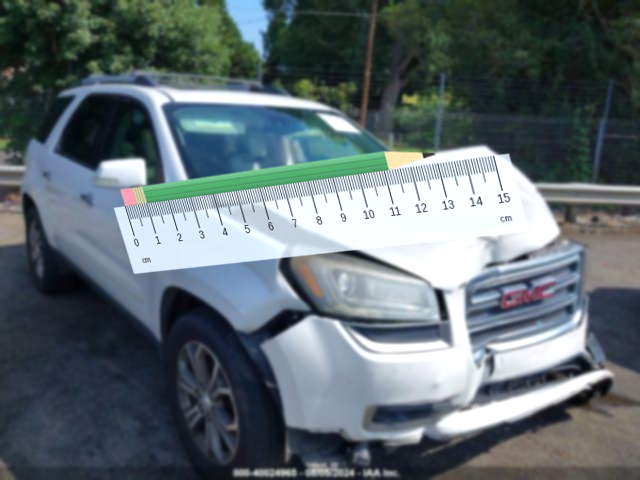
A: 13 cm
